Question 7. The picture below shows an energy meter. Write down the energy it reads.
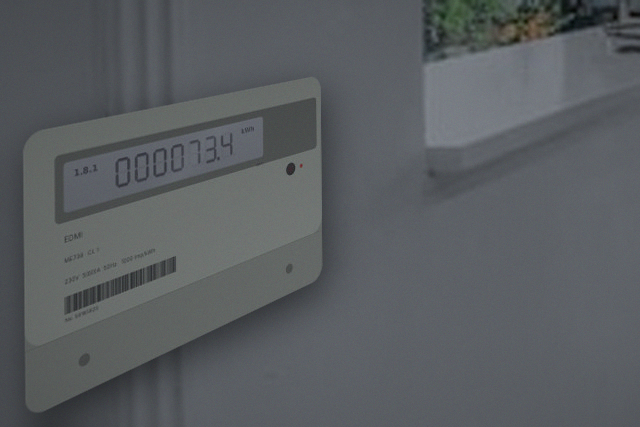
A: 73.4 kWh
